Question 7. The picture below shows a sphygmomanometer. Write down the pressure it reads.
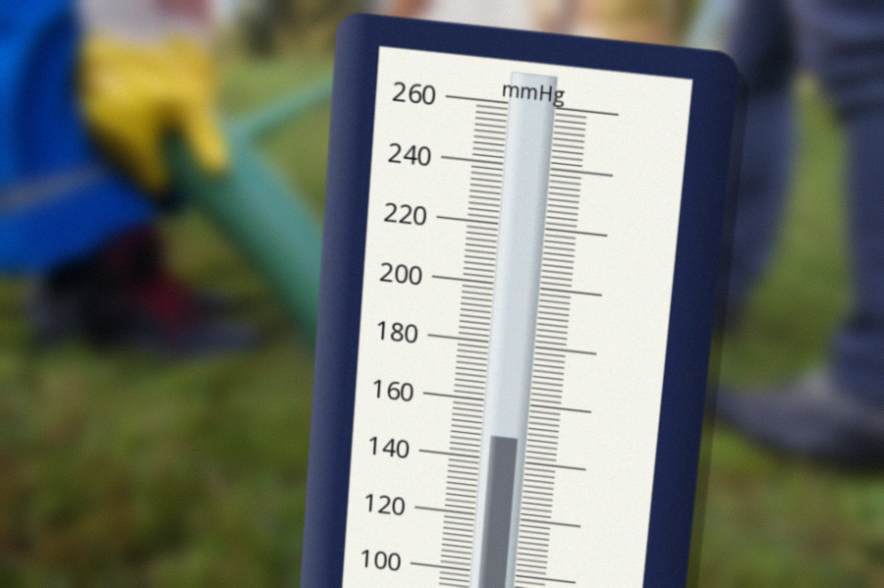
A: 148 mmHg
